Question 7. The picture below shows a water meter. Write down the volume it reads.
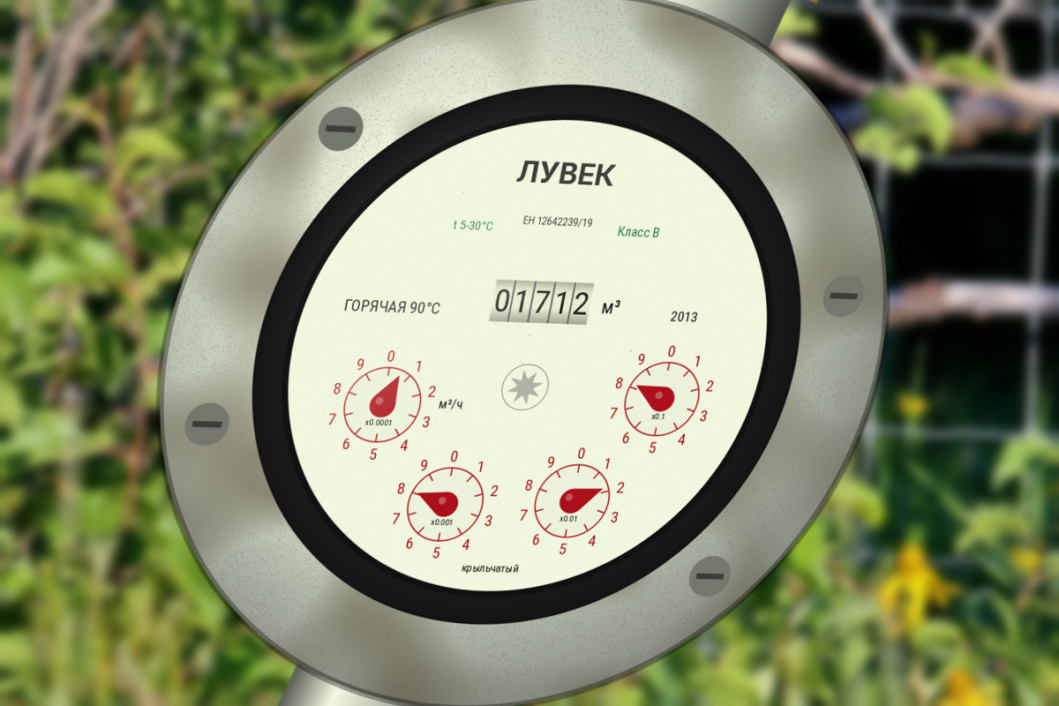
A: 1712.8180 m³
